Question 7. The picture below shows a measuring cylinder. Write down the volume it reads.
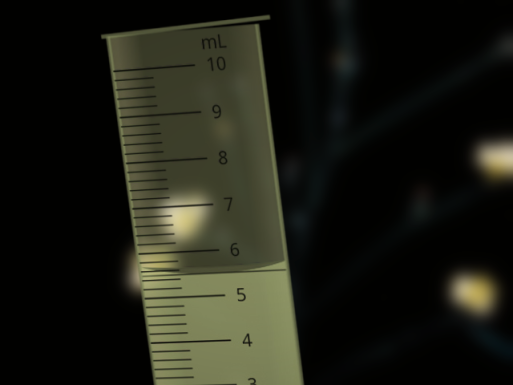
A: 5.5 mL
